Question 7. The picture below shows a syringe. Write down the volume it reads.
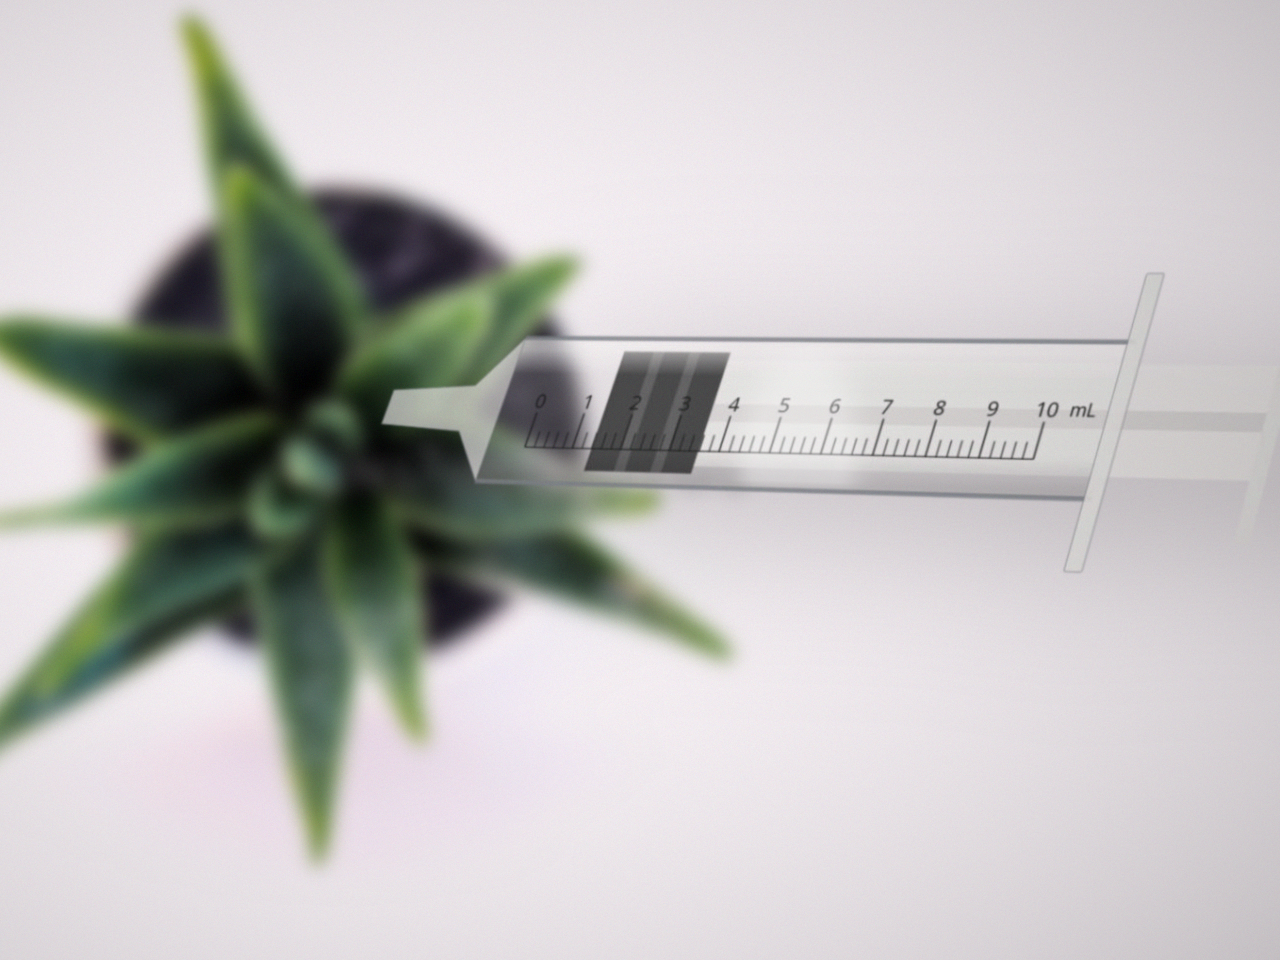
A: 1.4 mL
